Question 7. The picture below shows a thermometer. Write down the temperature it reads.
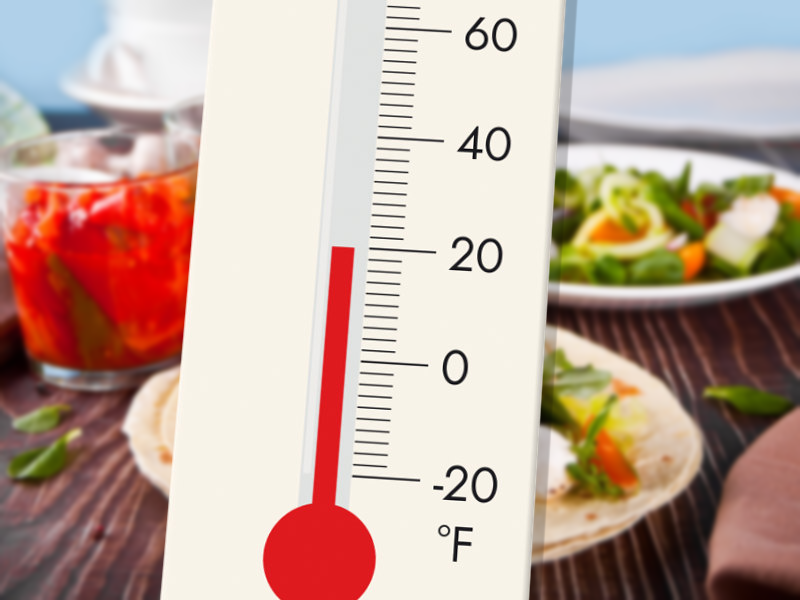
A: 20 °F
